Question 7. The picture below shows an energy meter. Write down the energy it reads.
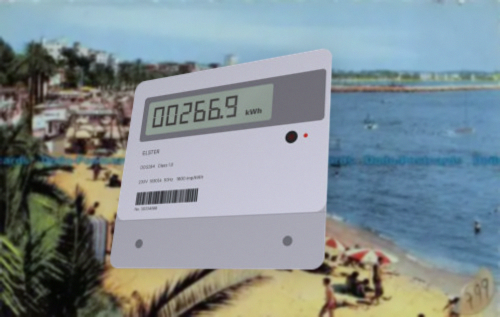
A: 266.9 kWh
